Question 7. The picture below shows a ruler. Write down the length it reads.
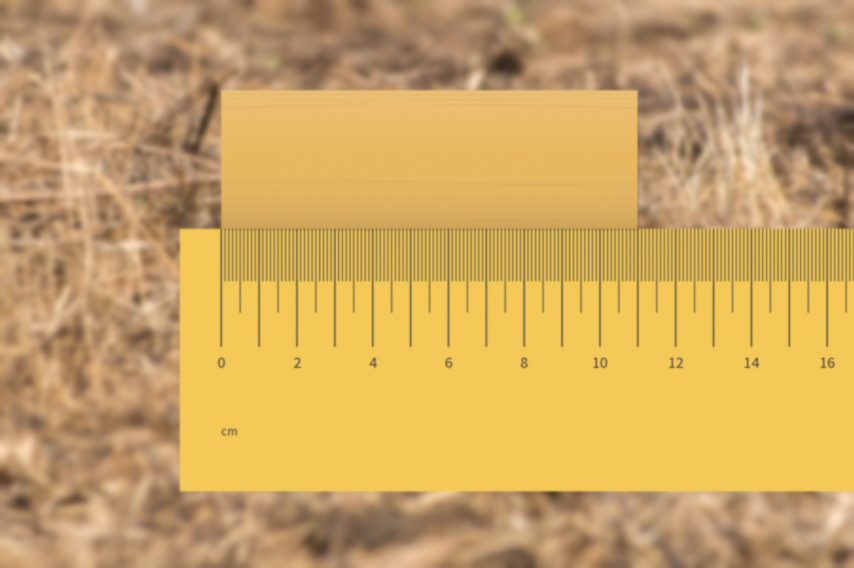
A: 11 cm
